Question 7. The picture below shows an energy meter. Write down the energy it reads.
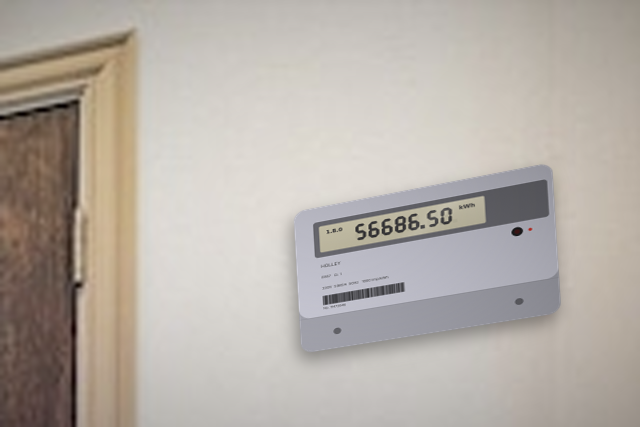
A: 56686.50 kWh
